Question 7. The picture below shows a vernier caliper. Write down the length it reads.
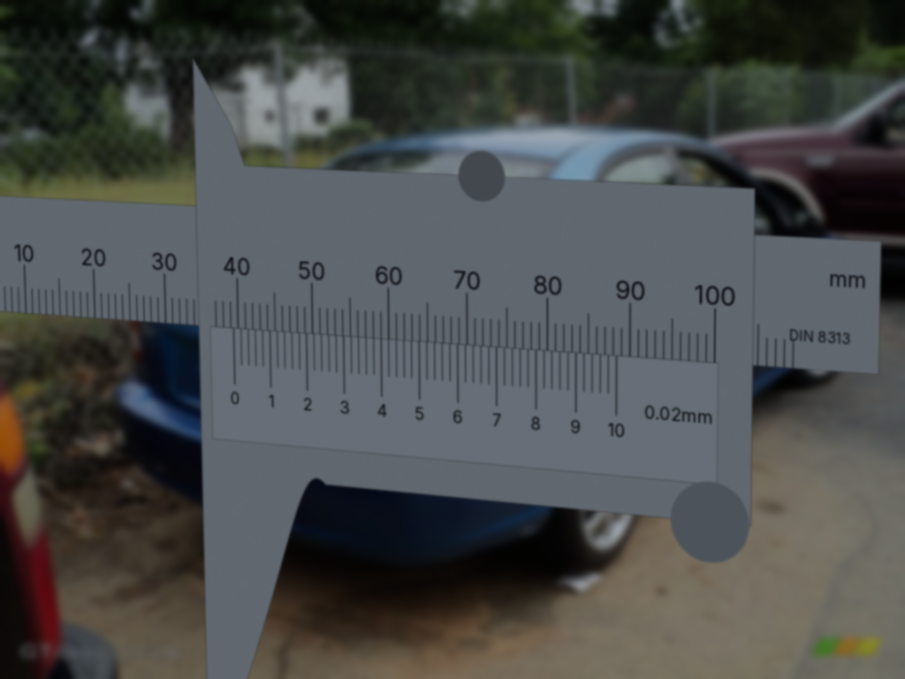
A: 39.4 mm
